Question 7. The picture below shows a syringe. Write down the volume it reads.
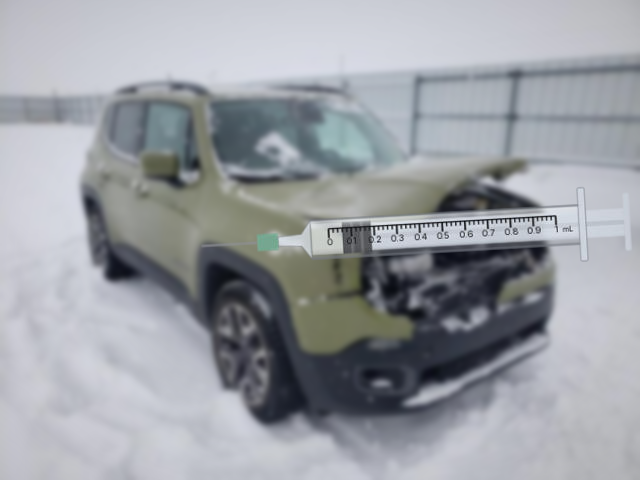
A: 0.06 mL
